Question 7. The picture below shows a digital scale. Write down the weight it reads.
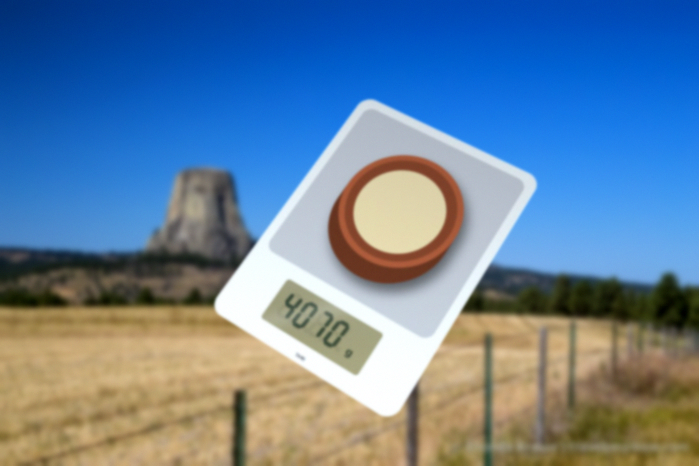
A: 4070 g
